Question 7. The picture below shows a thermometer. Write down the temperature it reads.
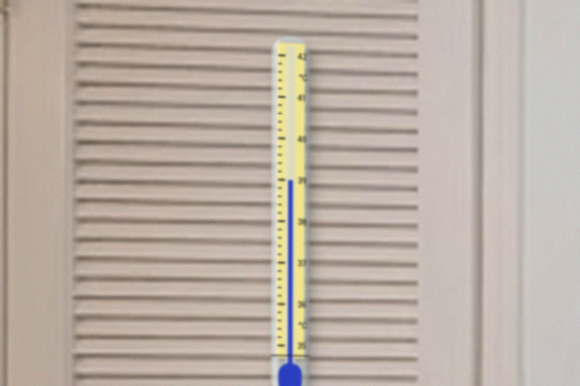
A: 39 °C
